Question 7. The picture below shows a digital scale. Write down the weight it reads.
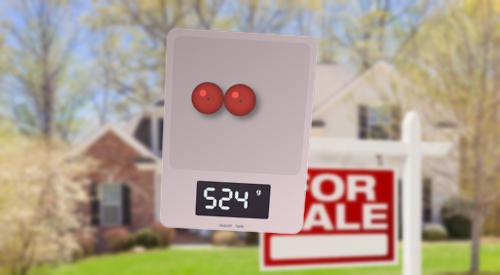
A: 524 g
